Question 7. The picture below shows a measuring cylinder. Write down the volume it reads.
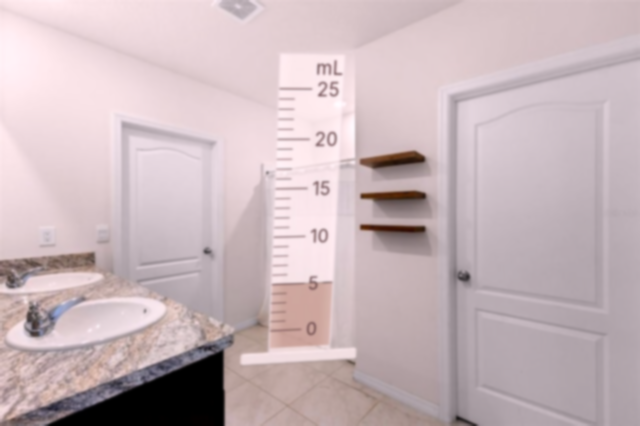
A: 5 mL
